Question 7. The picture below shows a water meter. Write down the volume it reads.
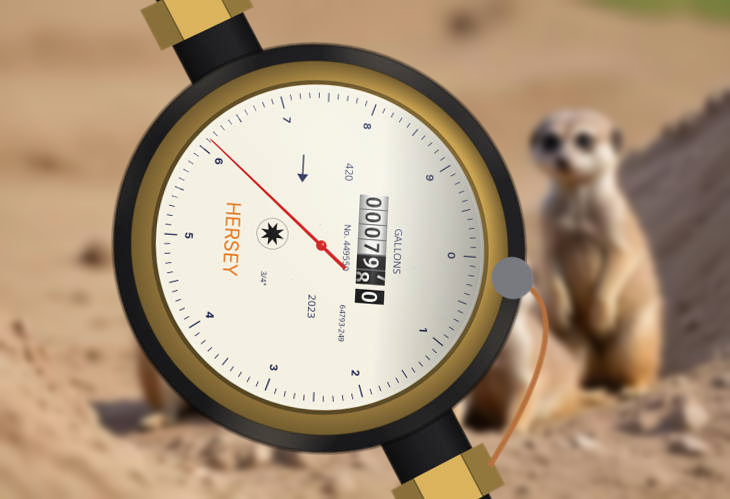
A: 7976.1 gal
